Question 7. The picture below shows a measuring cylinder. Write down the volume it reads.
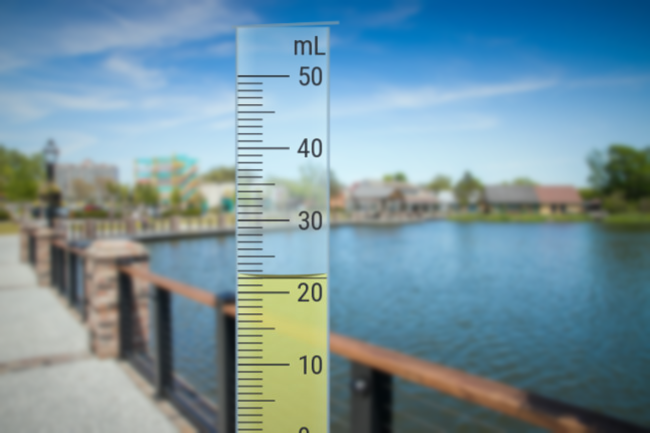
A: 22 mL
